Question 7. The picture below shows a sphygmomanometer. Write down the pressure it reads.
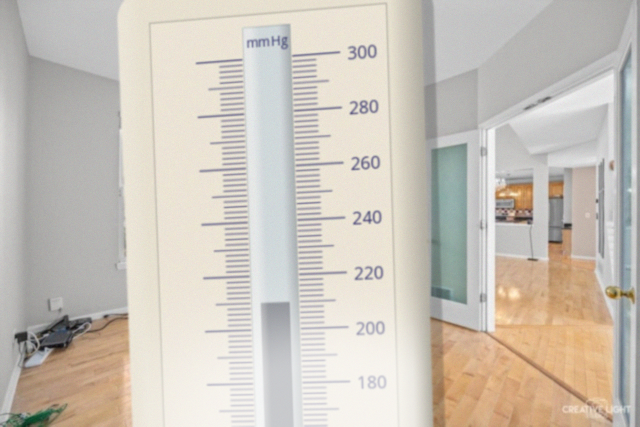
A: 210 mmHg
